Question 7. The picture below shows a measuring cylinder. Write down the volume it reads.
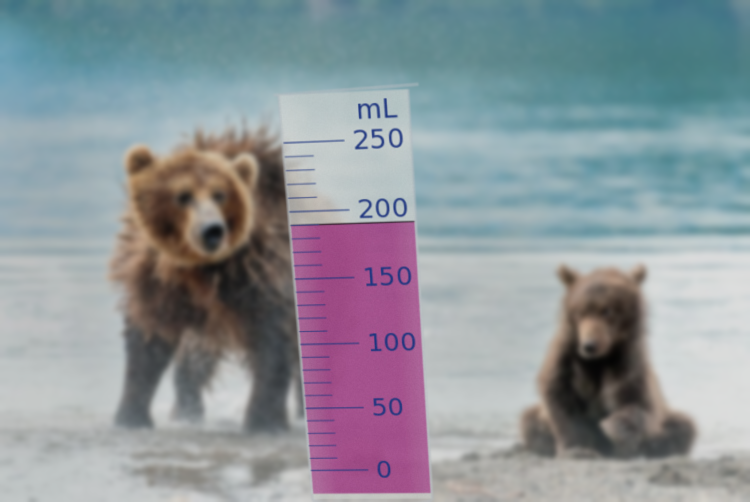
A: 190 mL
